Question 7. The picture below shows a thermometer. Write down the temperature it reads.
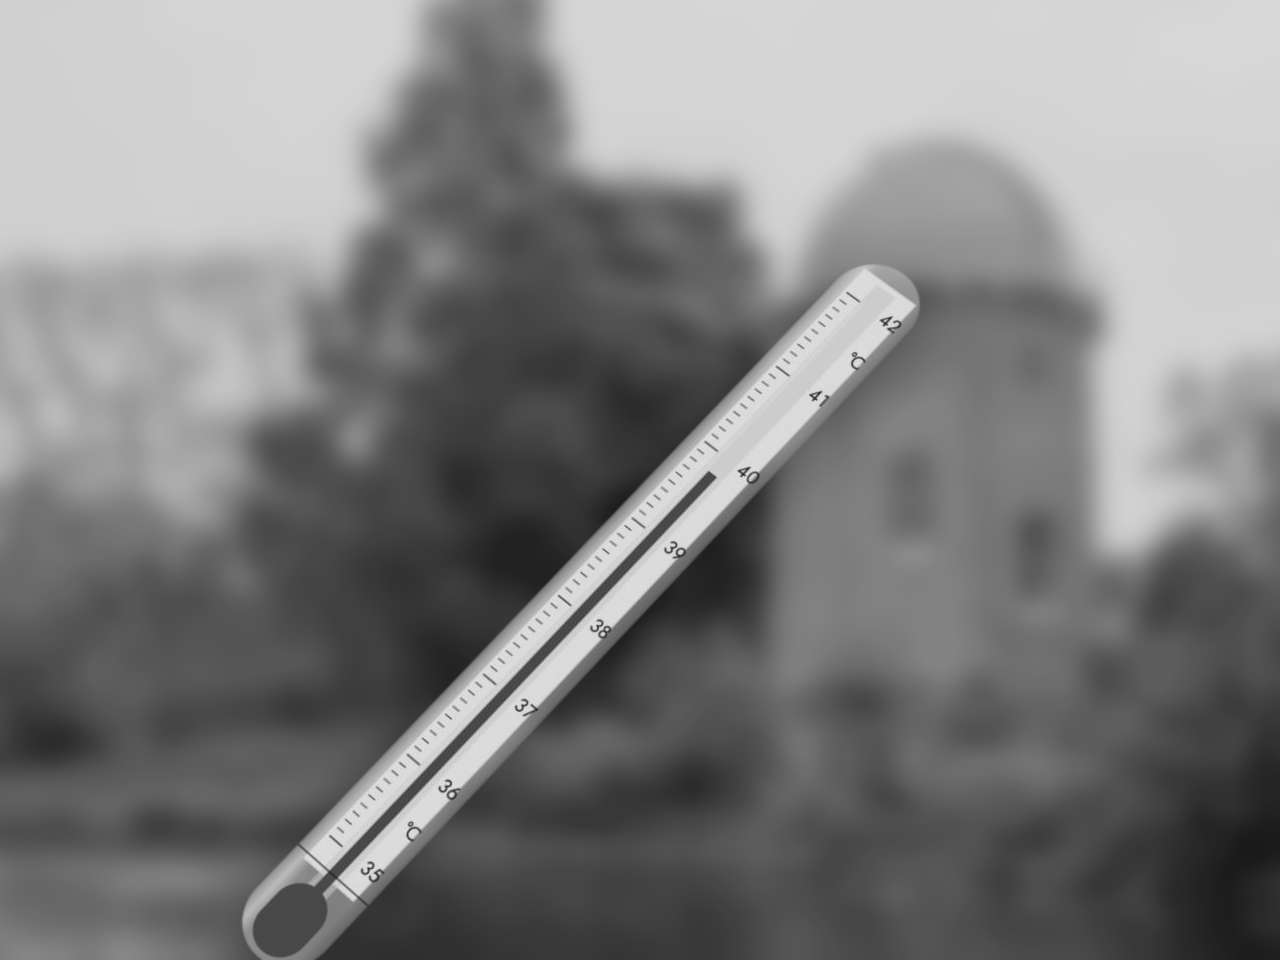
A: 39.8 °C
